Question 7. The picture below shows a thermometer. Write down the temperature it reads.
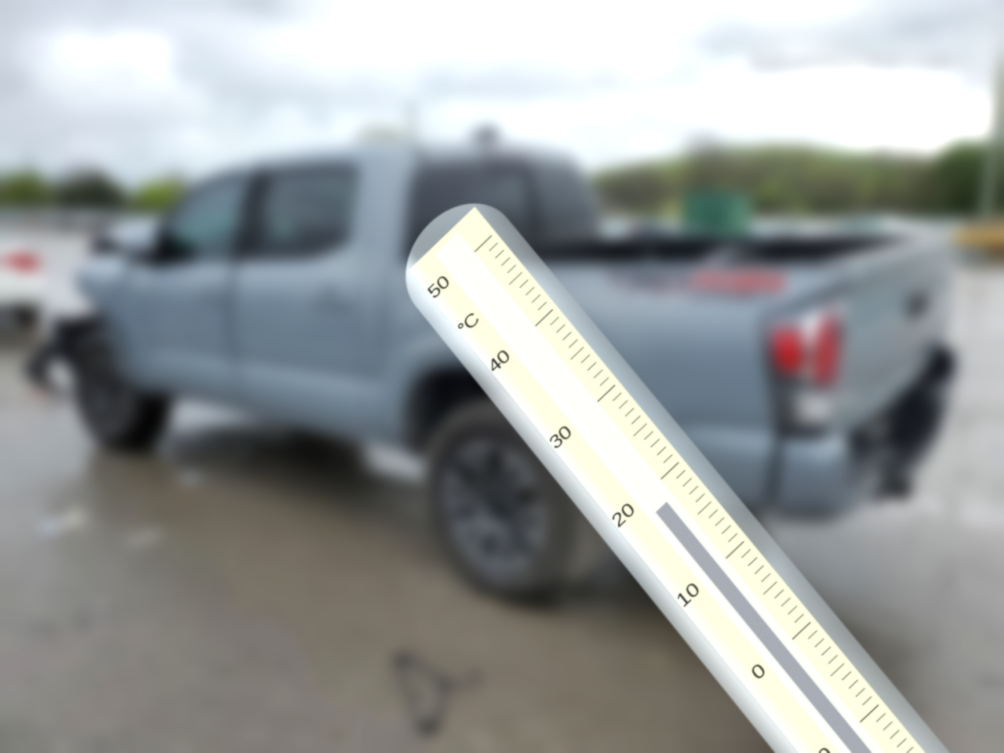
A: 18 °C
